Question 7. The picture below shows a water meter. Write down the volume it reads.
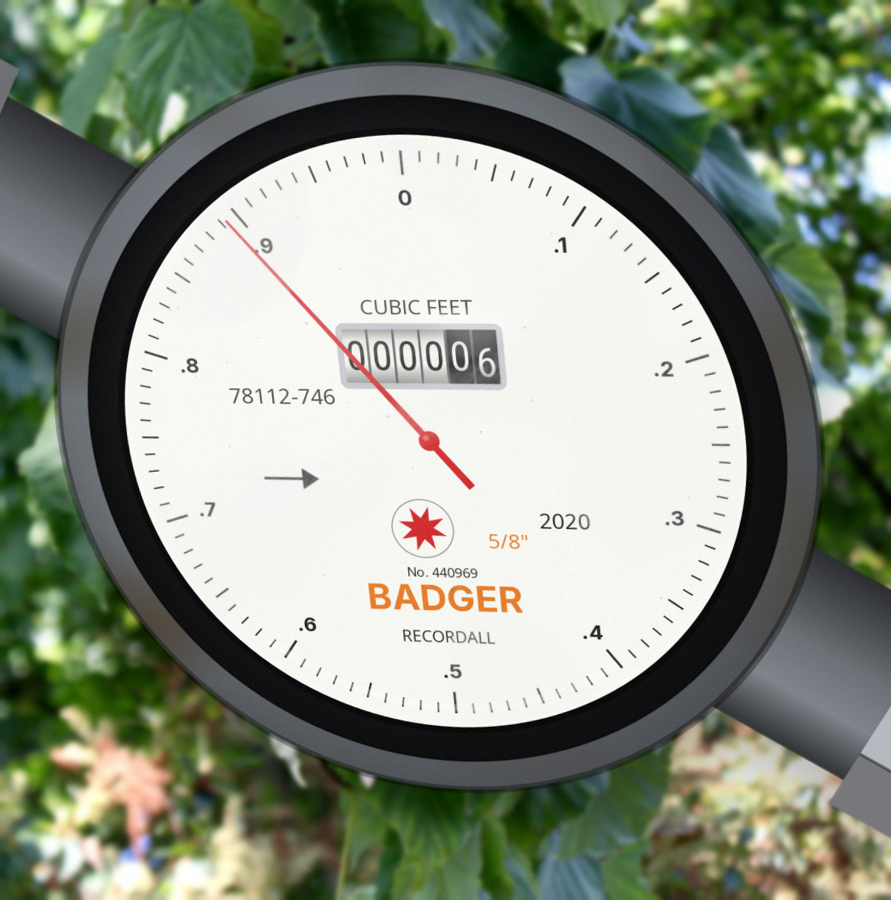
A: 5.89 ft³
